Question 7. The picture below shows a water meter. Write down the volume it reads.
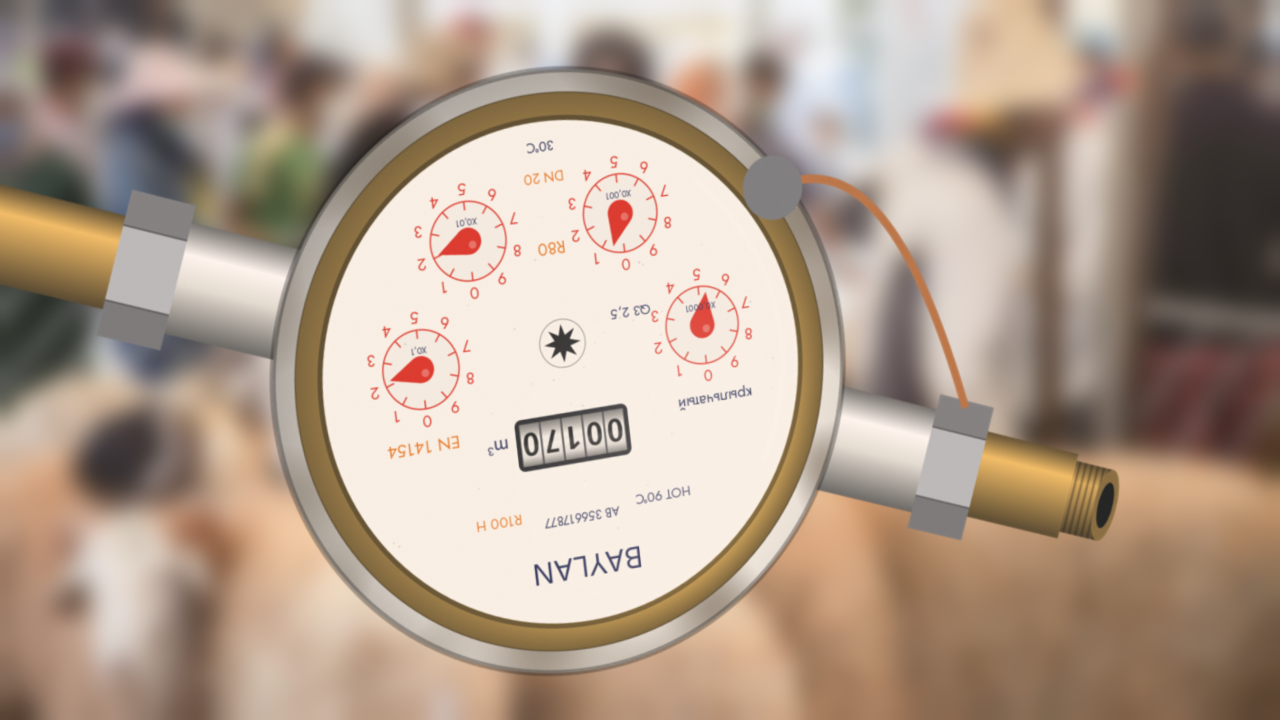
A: 170.2205 m³
